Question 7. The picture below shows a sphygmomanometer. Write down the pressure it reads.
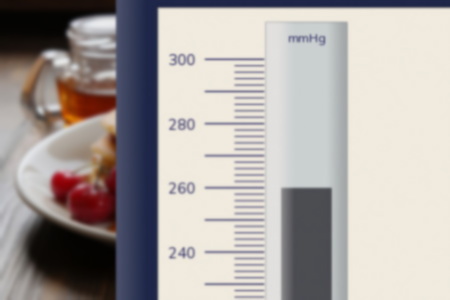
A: 260 mmHg
